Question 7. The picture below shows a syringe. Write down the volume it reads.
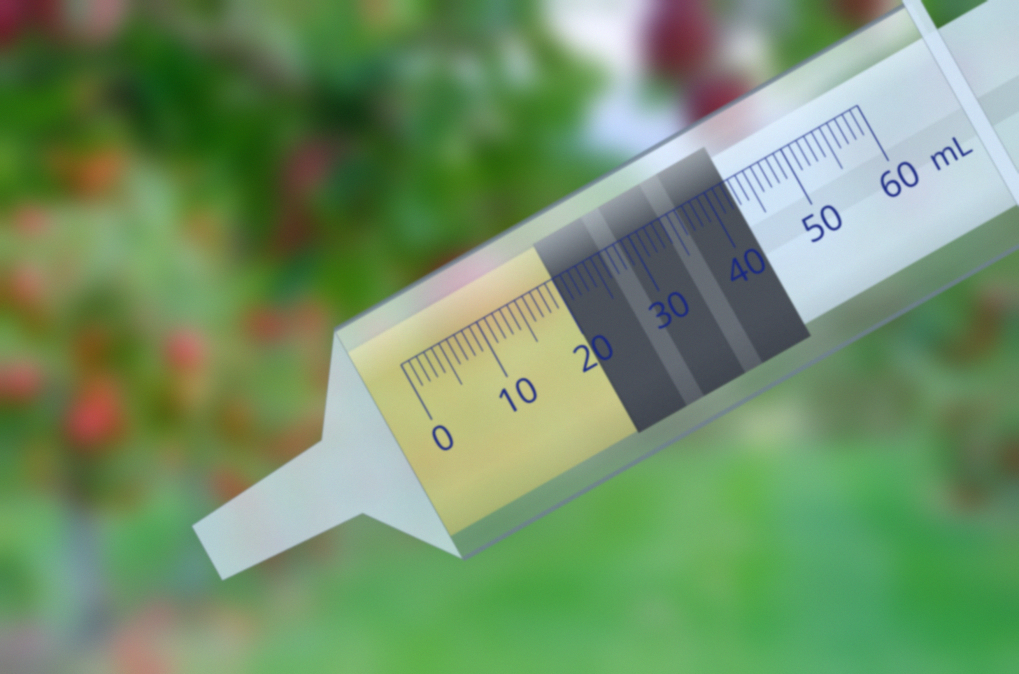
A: 20 mL
